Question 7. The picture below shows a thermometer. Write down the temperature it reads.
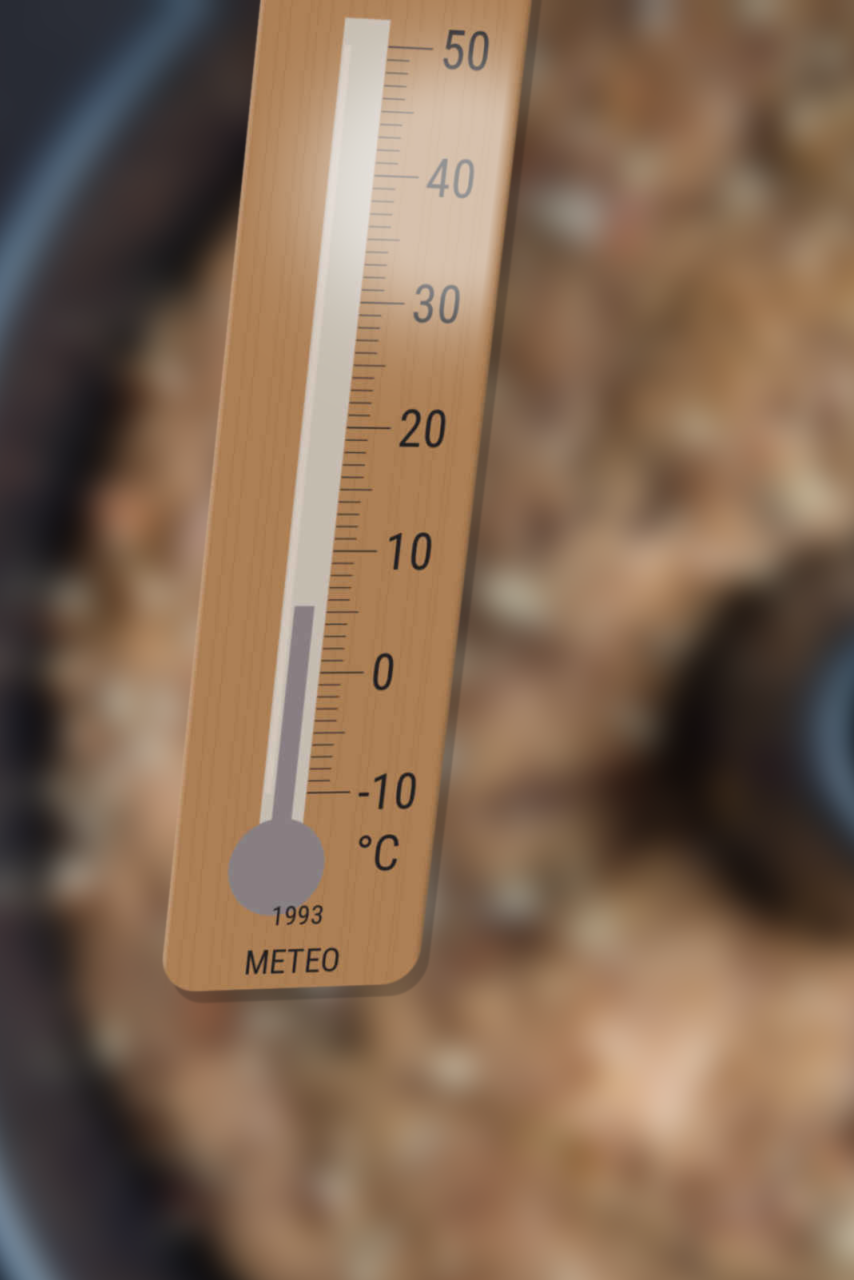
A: 5.5 °C
